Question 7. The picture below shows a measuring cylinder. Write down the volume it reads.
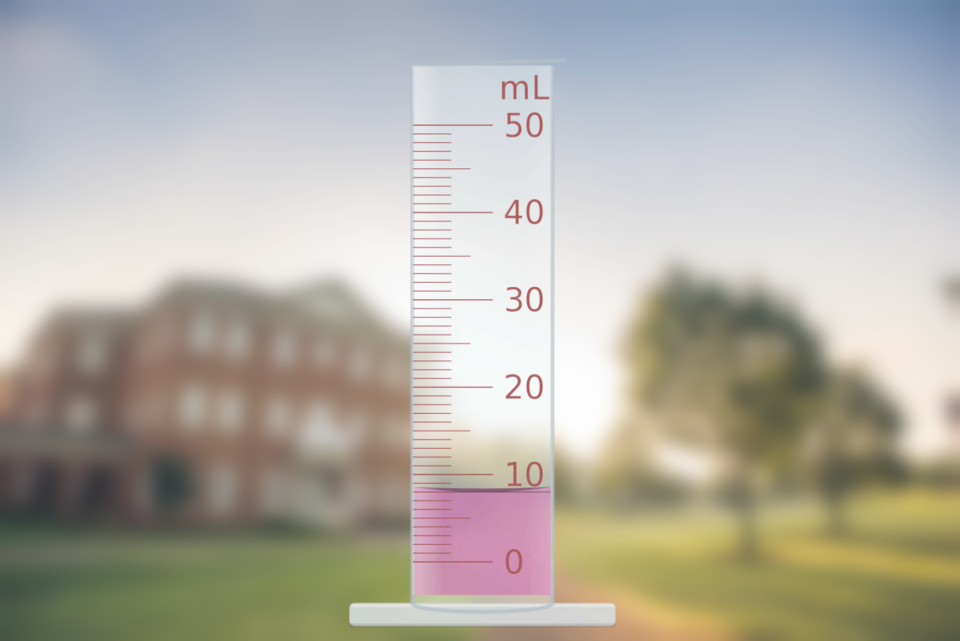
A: 8 mL
